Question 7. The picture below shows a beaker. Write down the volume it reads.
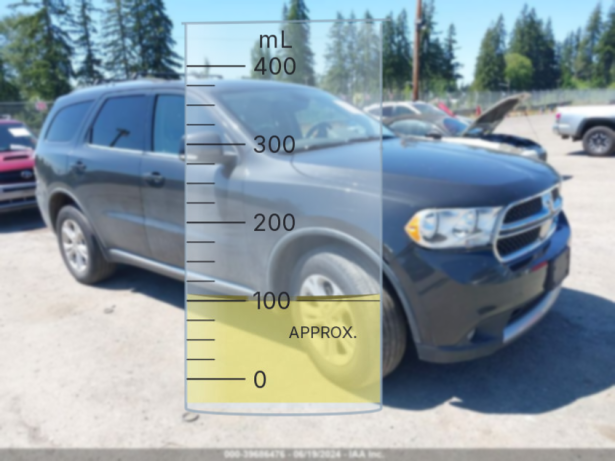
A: 100 mL
